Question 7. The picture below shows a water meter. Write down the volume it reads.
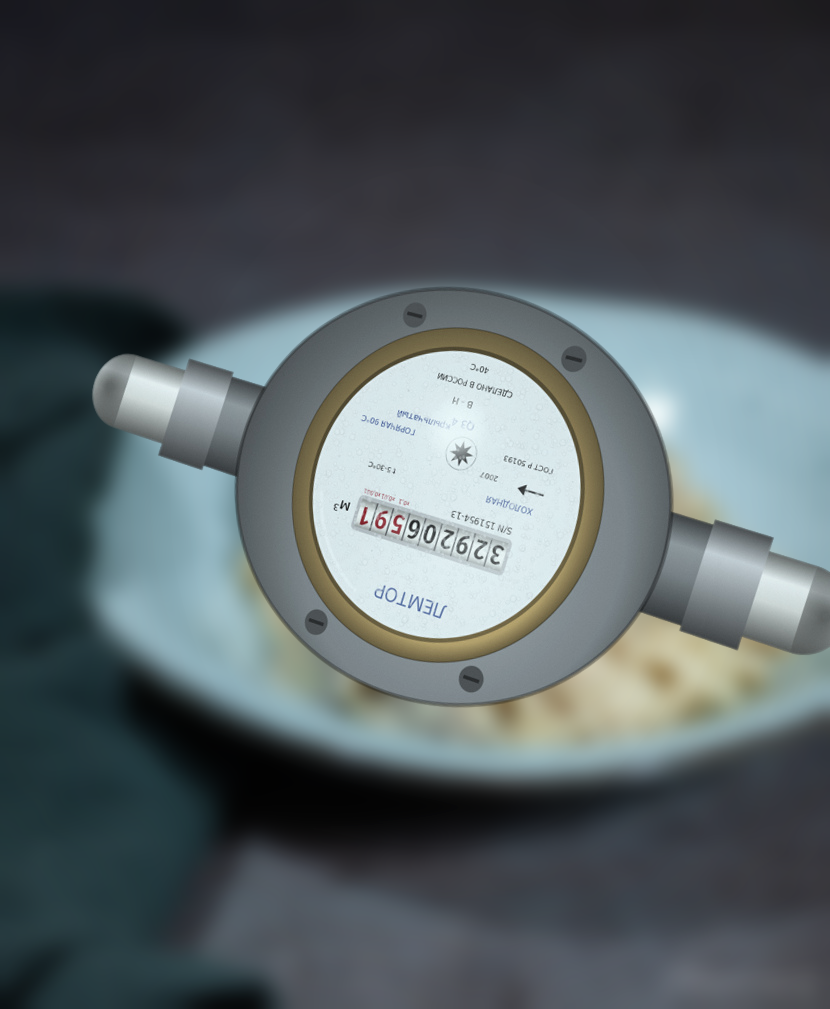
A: 329206.591 m³
